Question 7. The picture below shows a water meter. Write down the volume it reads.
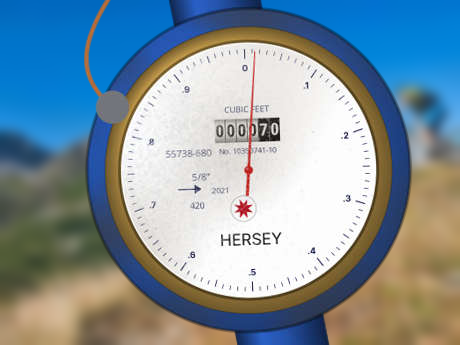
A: 70.01 ft³
